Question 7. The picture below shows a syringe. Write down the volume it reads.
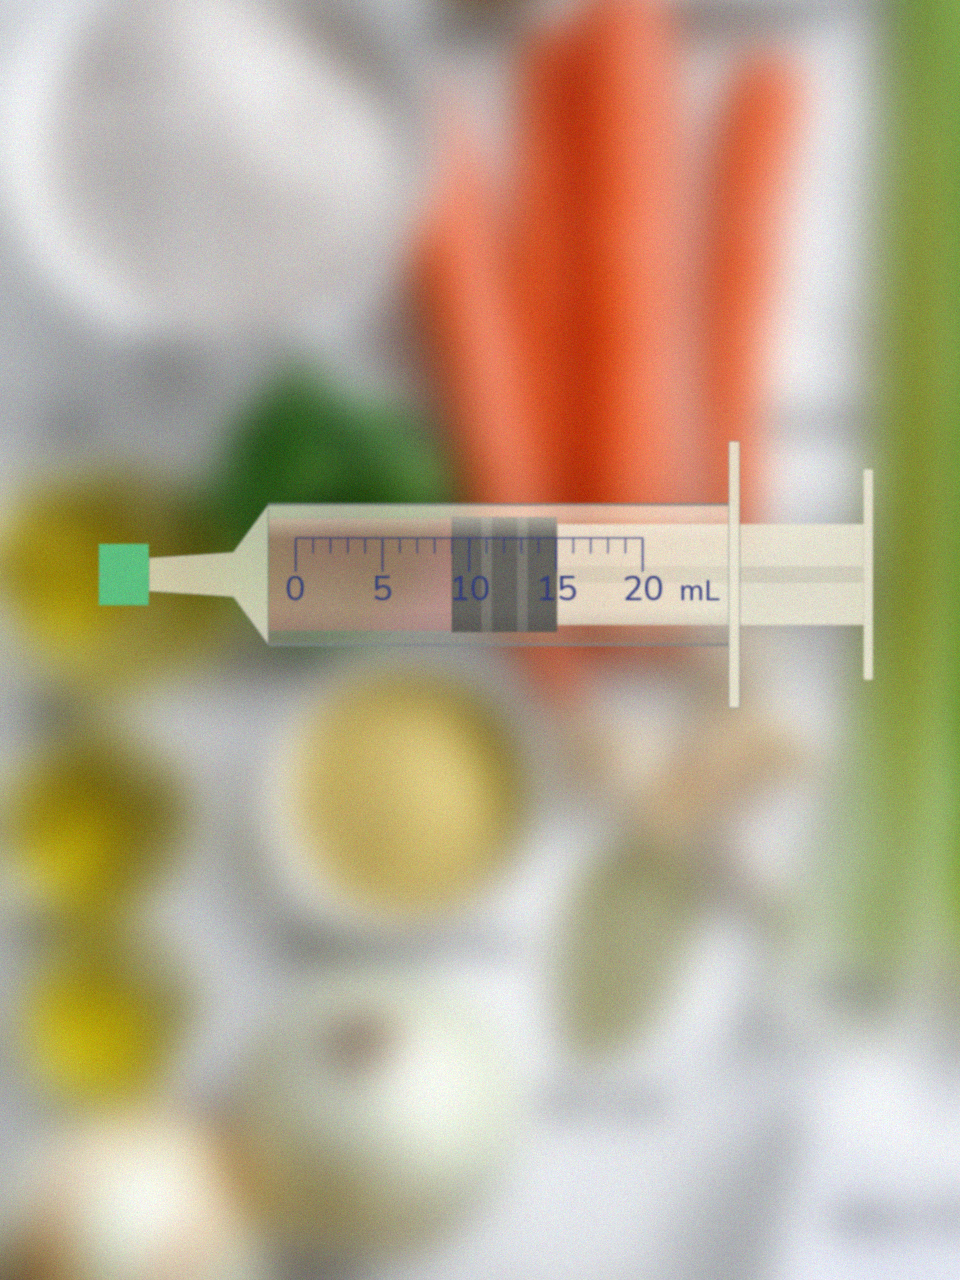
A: 9 mL
